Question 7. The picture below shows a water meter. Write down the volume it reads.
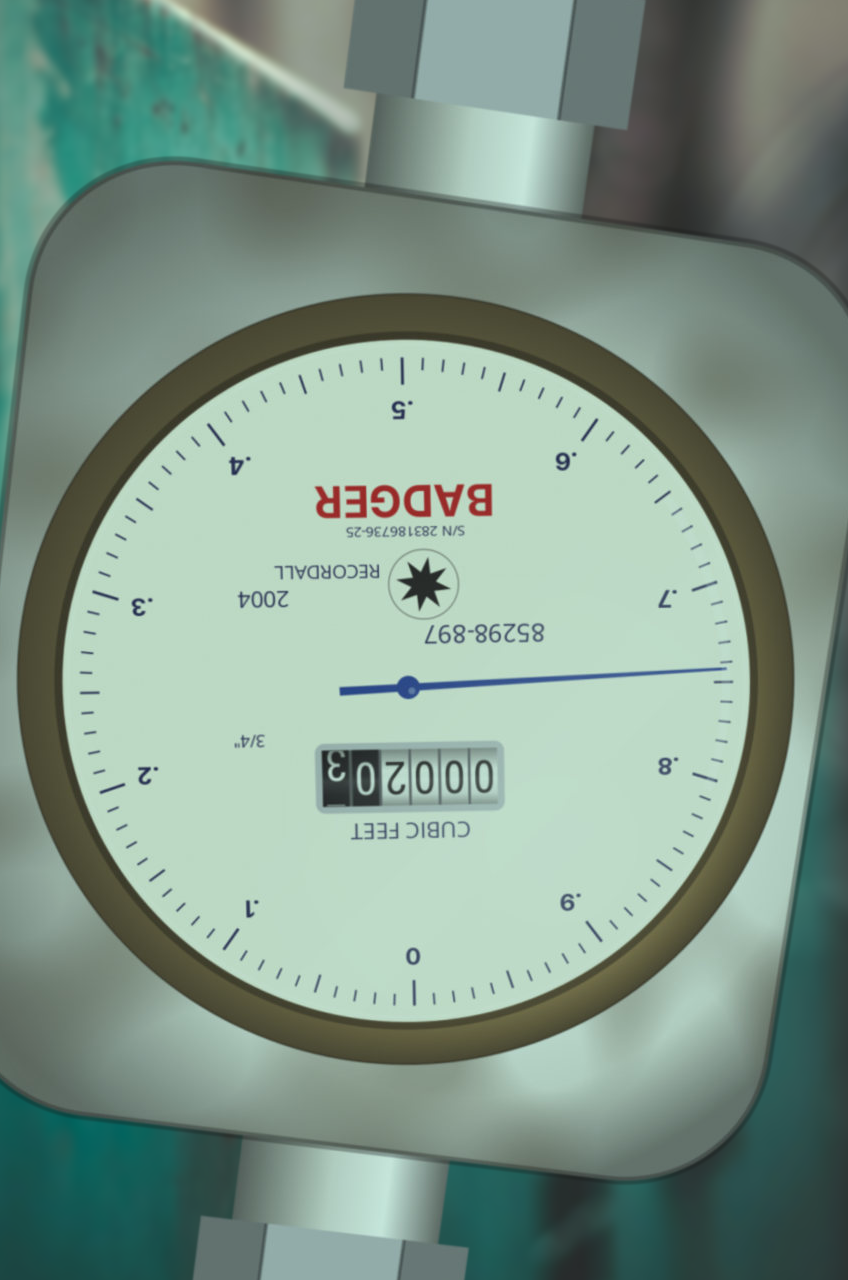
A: 202.74 ft³
